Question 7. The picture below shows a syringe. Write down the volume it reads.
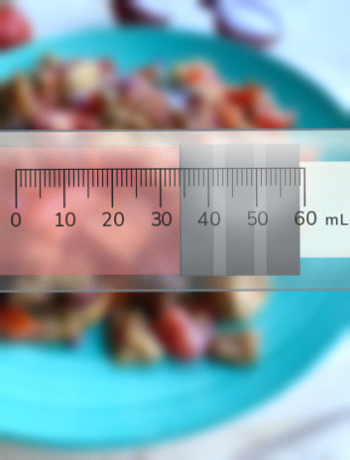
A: 34 mL
